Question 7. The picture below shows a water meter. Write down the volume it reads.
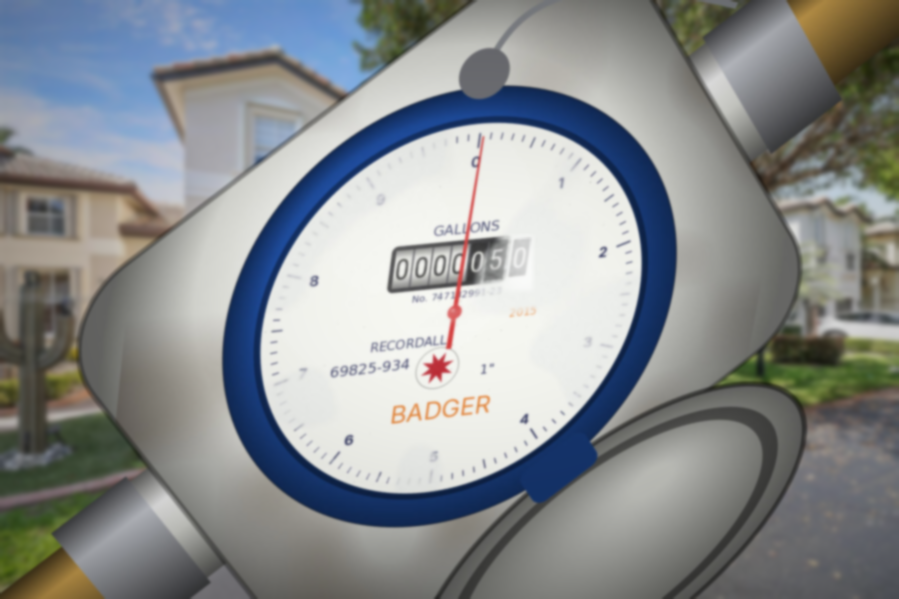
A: 50.0 gal
